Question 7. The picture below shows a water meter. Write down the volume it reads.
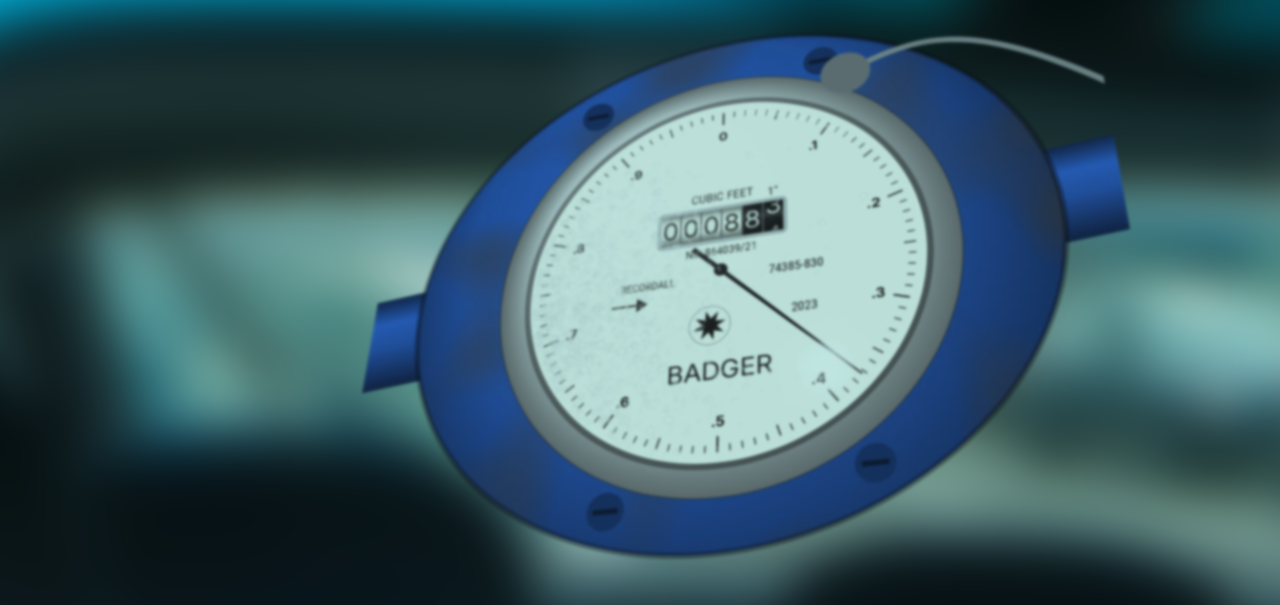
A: 883.37 ft³
